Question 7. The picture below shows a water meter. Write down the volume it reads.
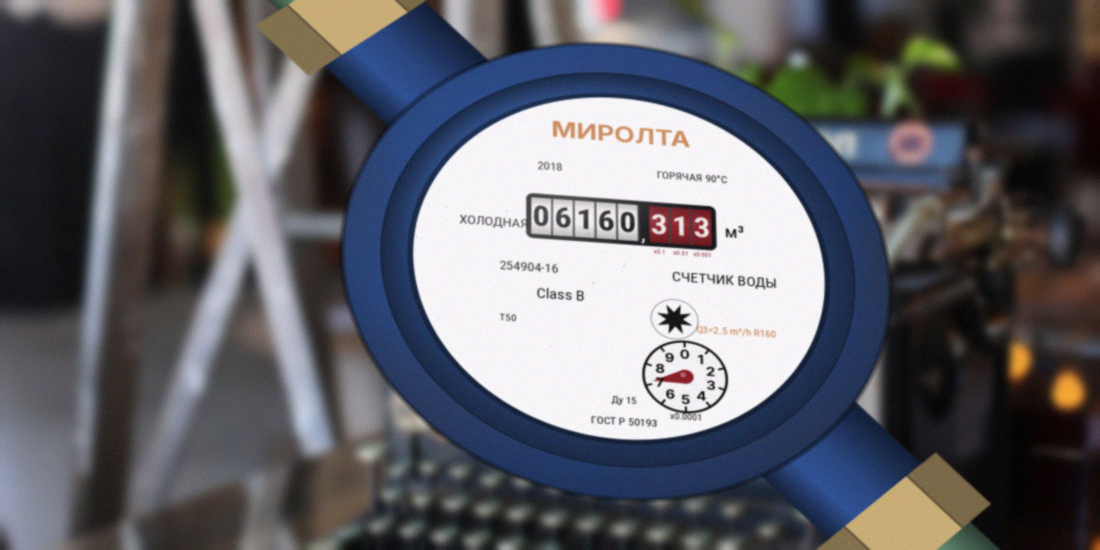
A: 6160.3137 m³
